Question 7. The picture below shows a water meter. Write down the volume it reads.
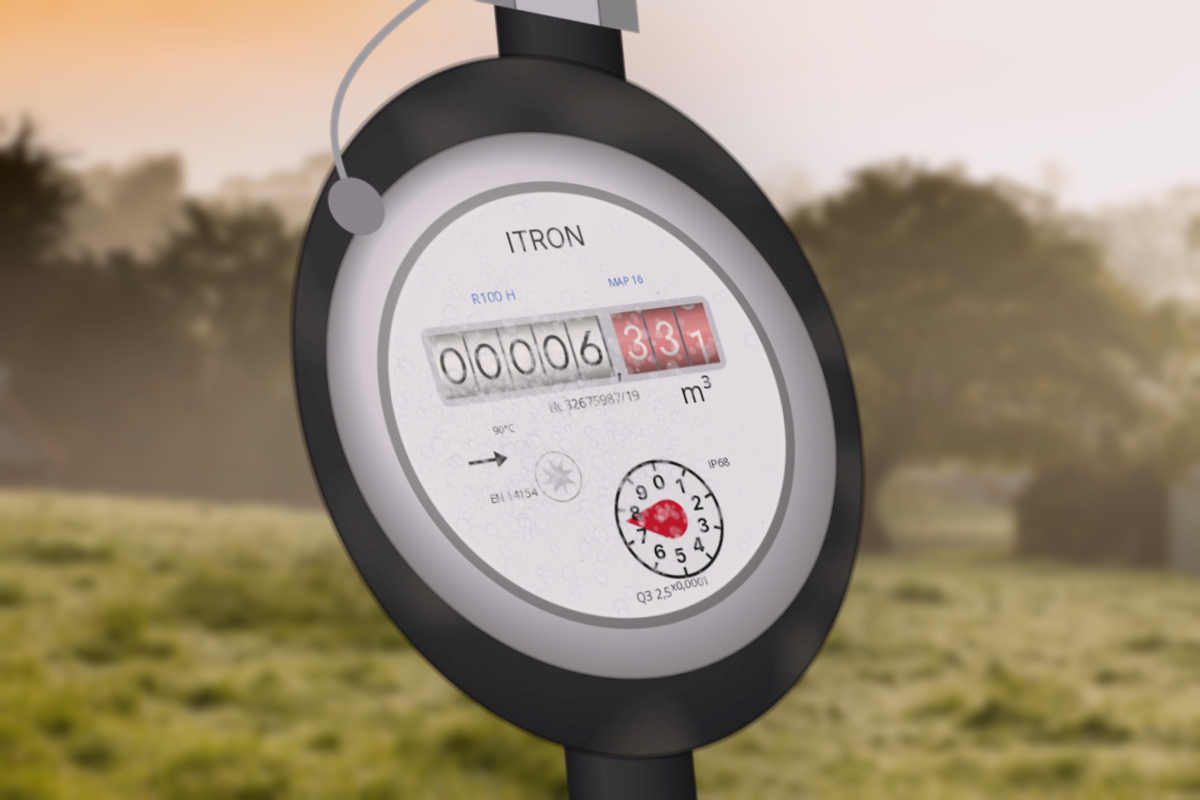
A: 6.3307 m³
